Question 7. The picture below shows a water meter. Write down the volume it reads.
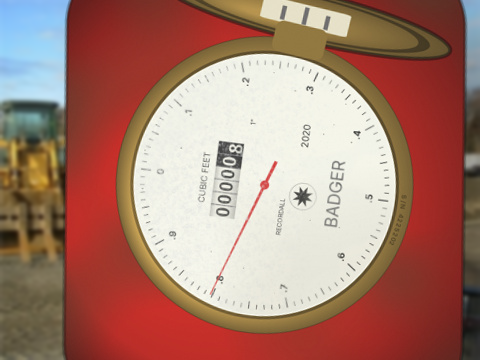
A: 7.80 ft³
